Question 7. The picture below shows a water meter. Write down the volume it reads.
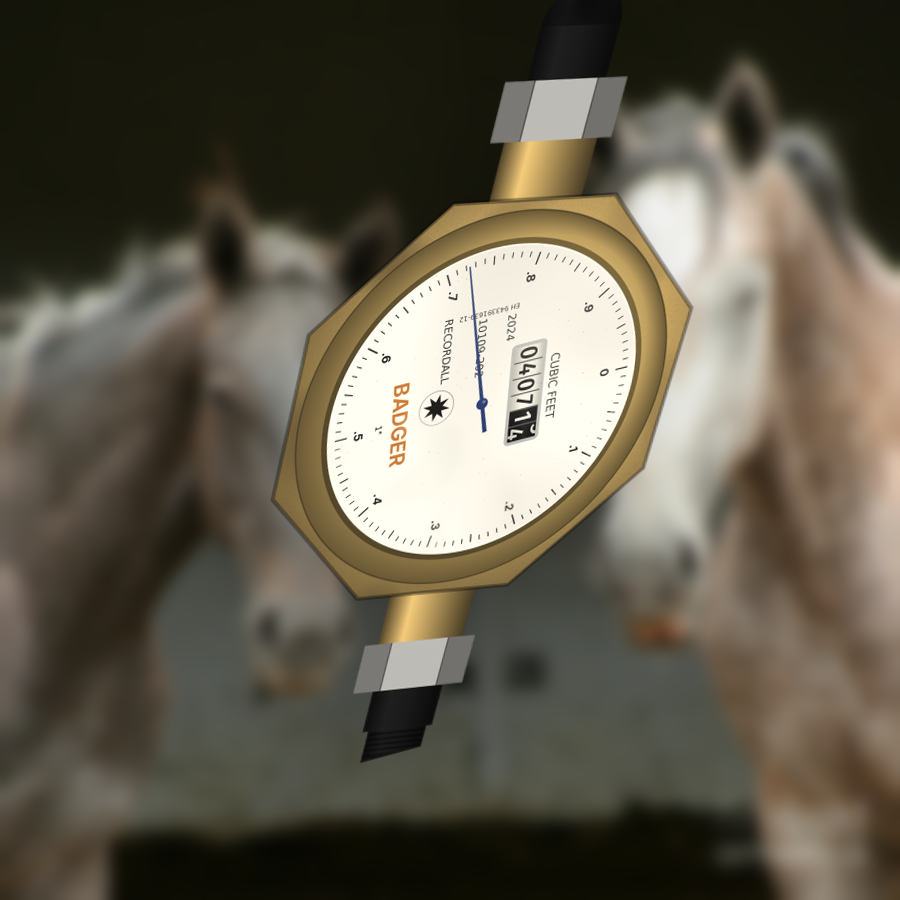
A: 40713.72 ft³
